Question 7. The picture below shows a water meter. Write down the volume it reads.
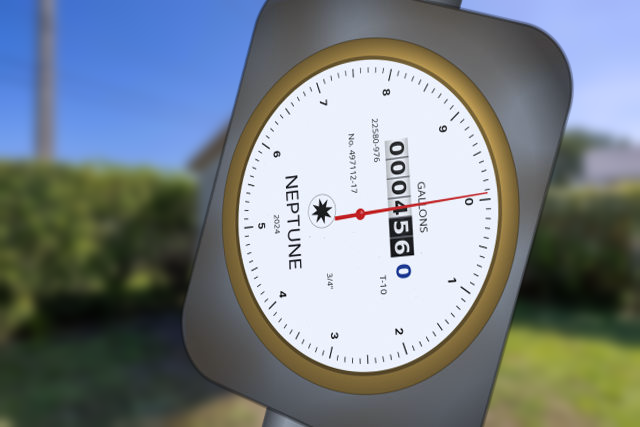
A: 4559.9 gal
